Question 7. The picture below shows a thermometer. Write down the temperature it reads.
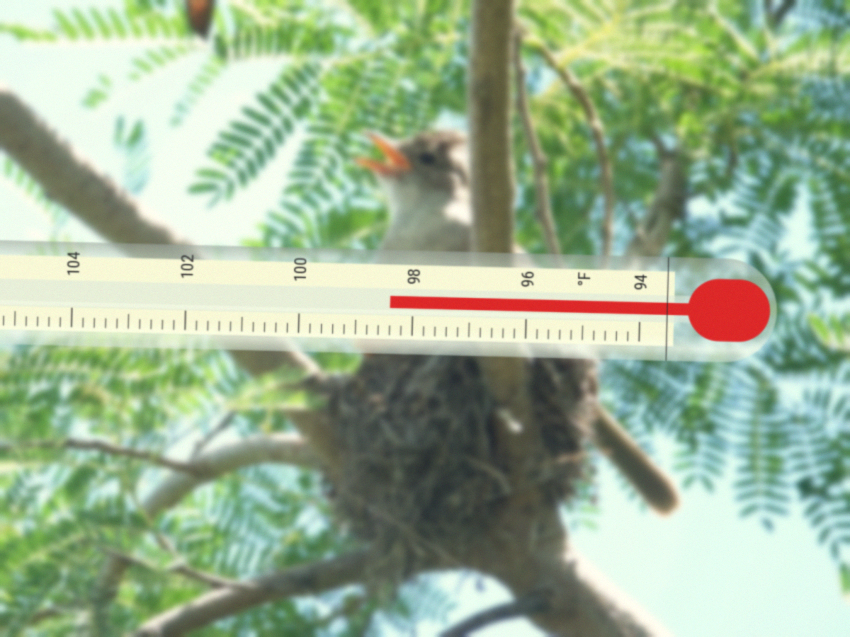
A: 98.4 °F
